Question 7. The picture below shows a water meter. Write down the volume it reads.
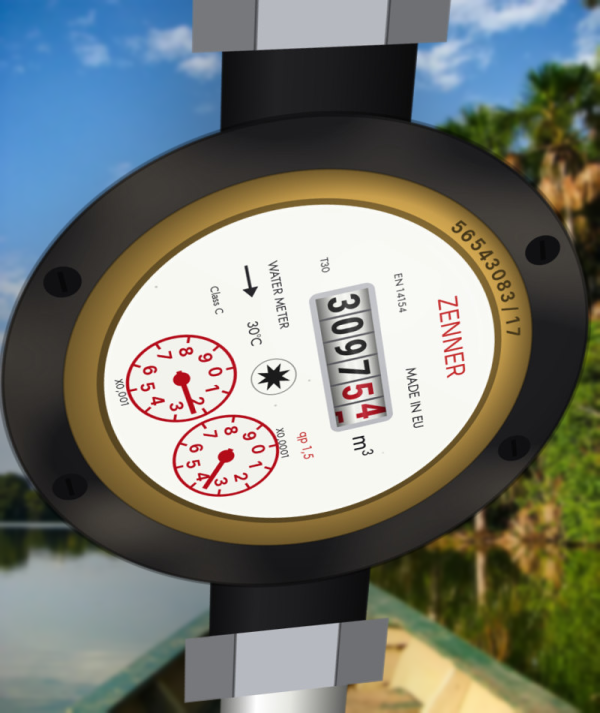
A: 3097.5423 m³
